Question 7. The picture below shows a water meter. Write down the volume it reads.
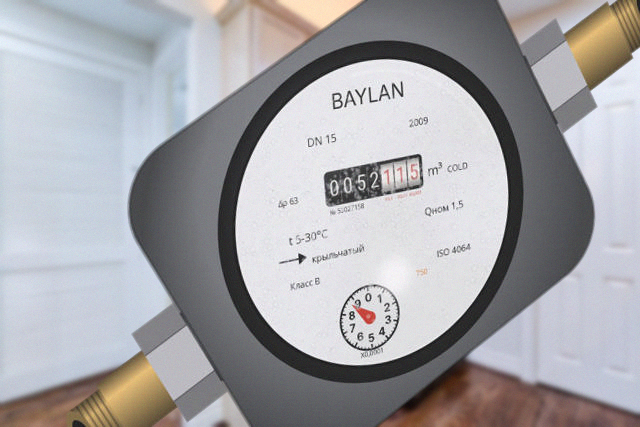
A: 52.1158 m³
